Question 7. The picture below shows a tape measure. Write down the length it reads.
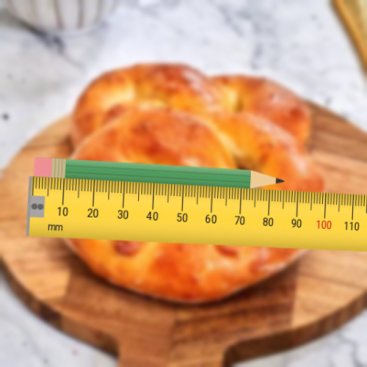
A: 85 mm
